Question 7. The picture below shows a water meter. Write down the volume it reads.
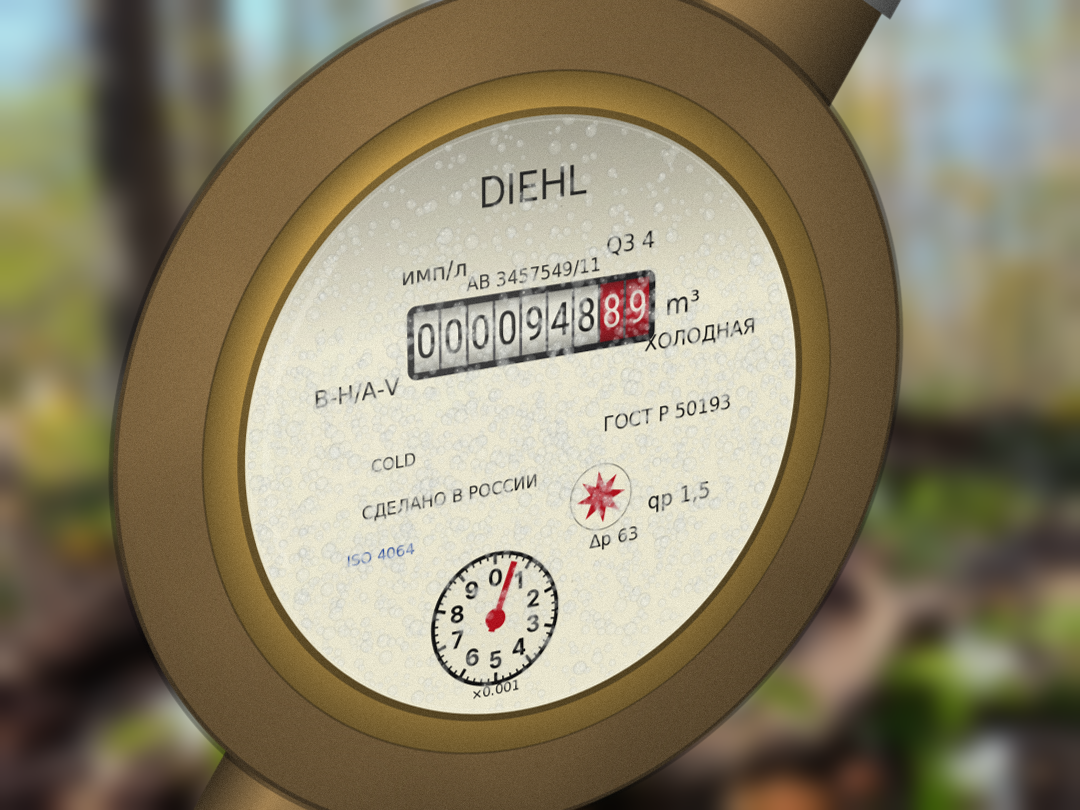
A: 948.890 m³
